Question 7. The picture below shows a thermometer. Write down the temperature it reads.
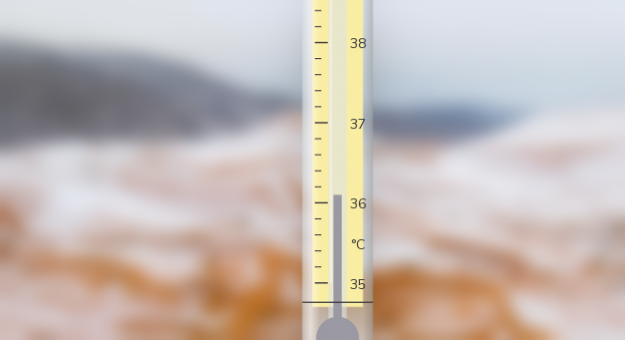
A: 36.1 °C
